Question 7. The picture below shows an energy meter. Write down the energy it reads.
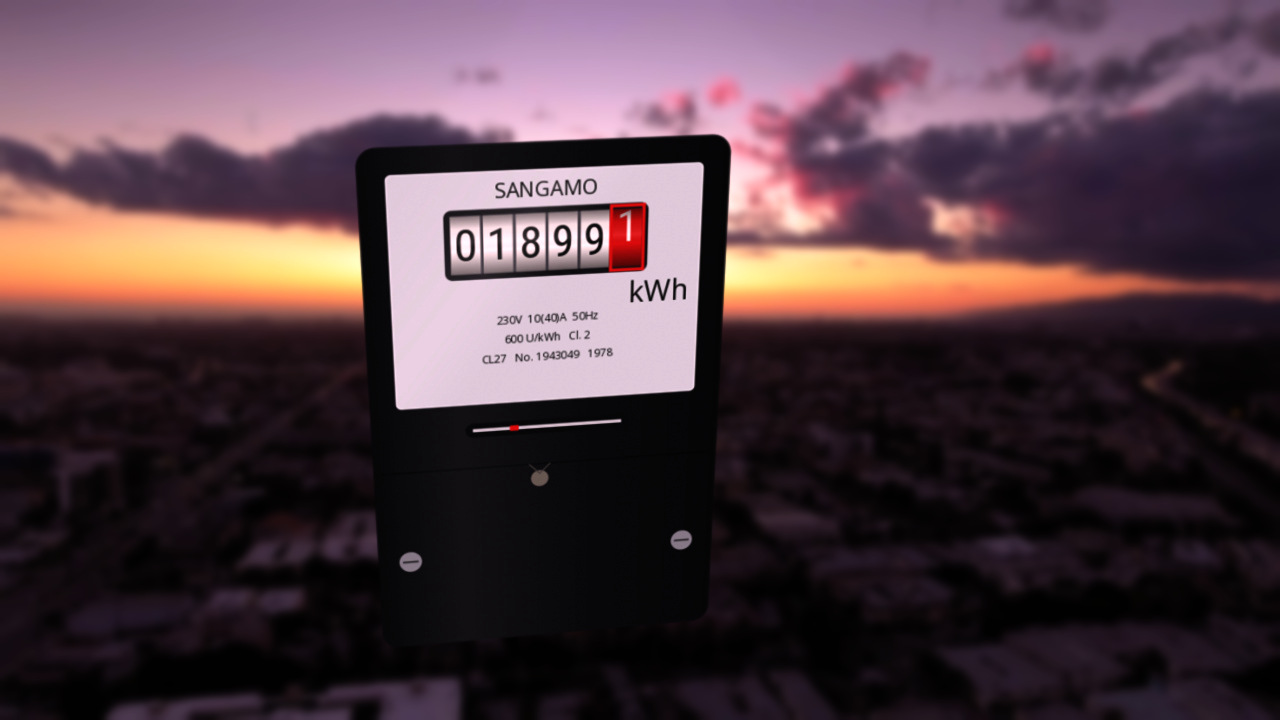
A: 1899.1 kWh
